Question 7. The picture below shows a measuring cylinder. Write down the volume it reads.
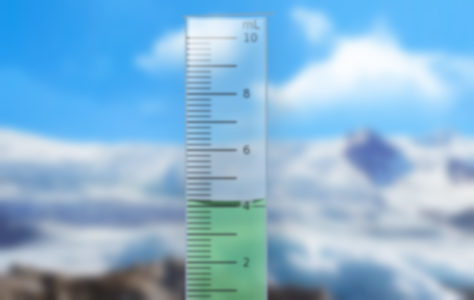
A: 4 mL
